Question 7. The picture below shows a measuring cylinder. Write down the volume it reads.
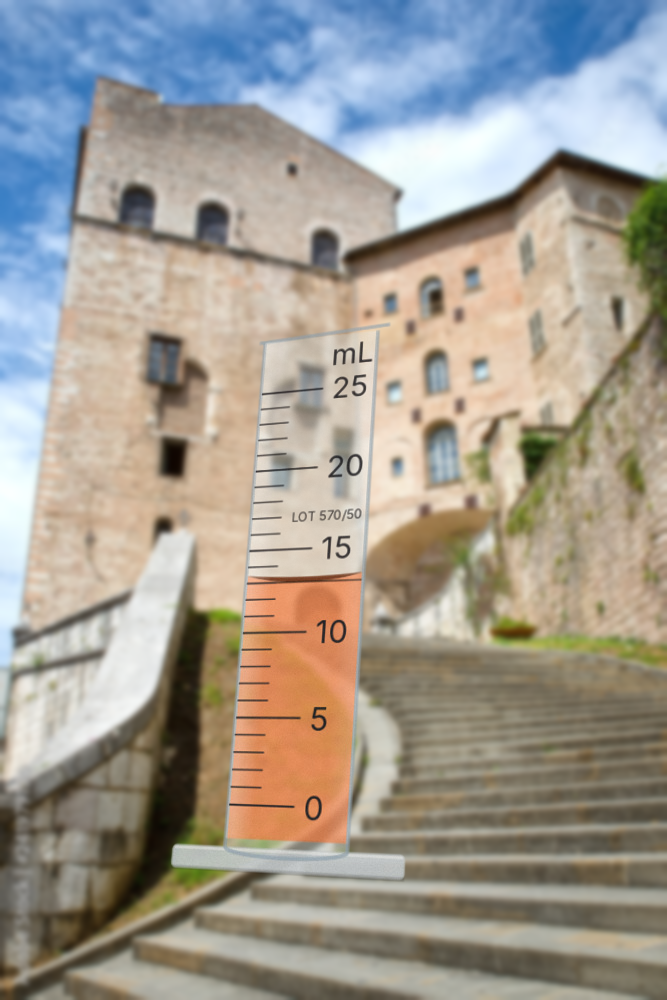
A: 13 mL
